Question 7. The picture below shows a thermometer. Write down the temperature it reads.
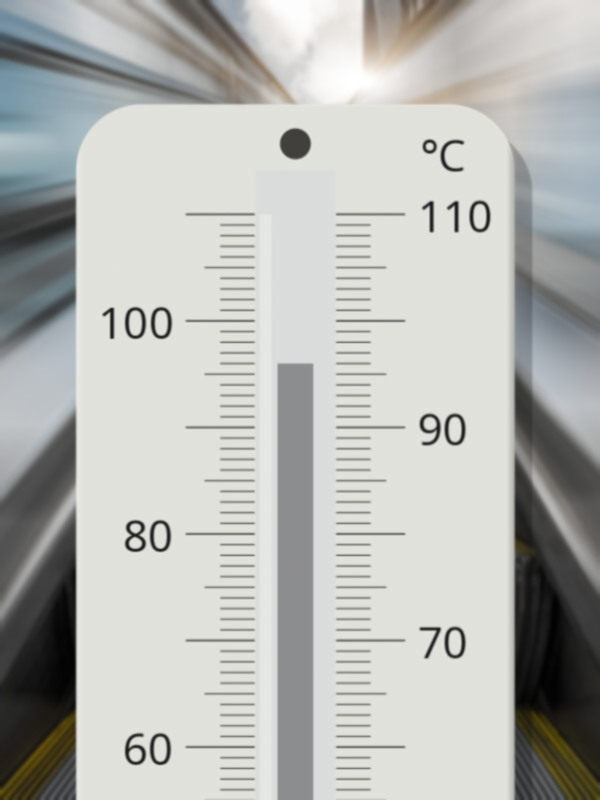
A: 96 °C
